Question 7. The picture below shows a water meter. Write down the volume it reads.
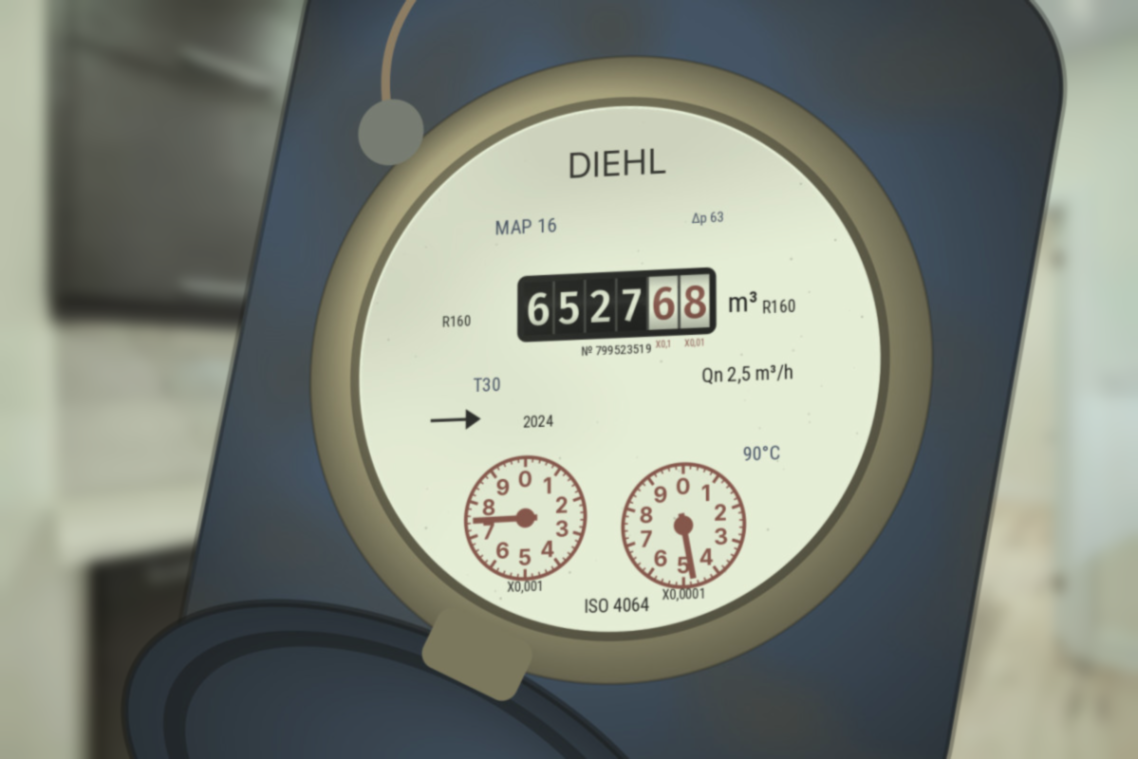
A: 6527.6874 m³
